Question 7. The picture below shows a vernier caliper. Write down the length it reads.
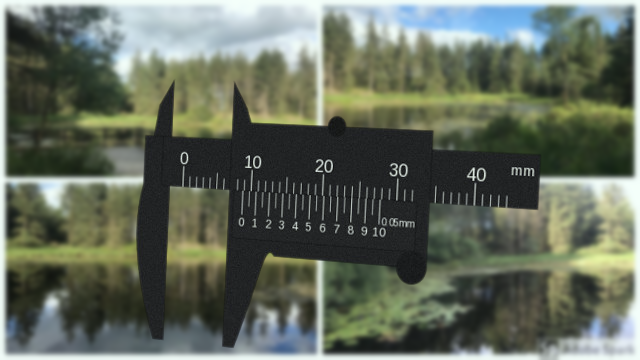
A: 8.8 mm
